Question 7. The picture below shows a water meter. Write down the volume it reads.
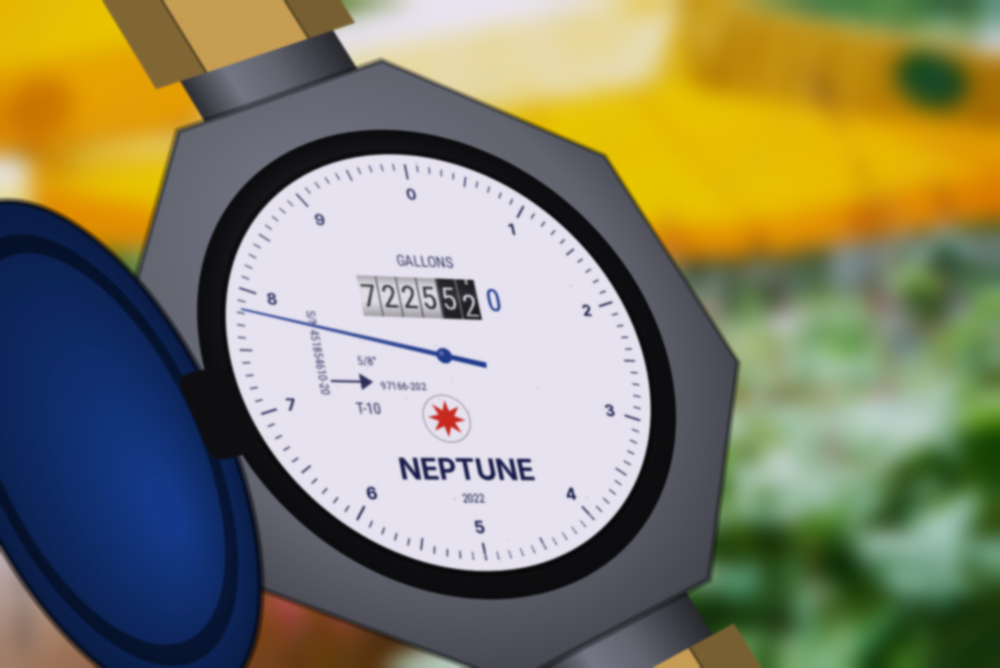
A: 7225517.8 gal
